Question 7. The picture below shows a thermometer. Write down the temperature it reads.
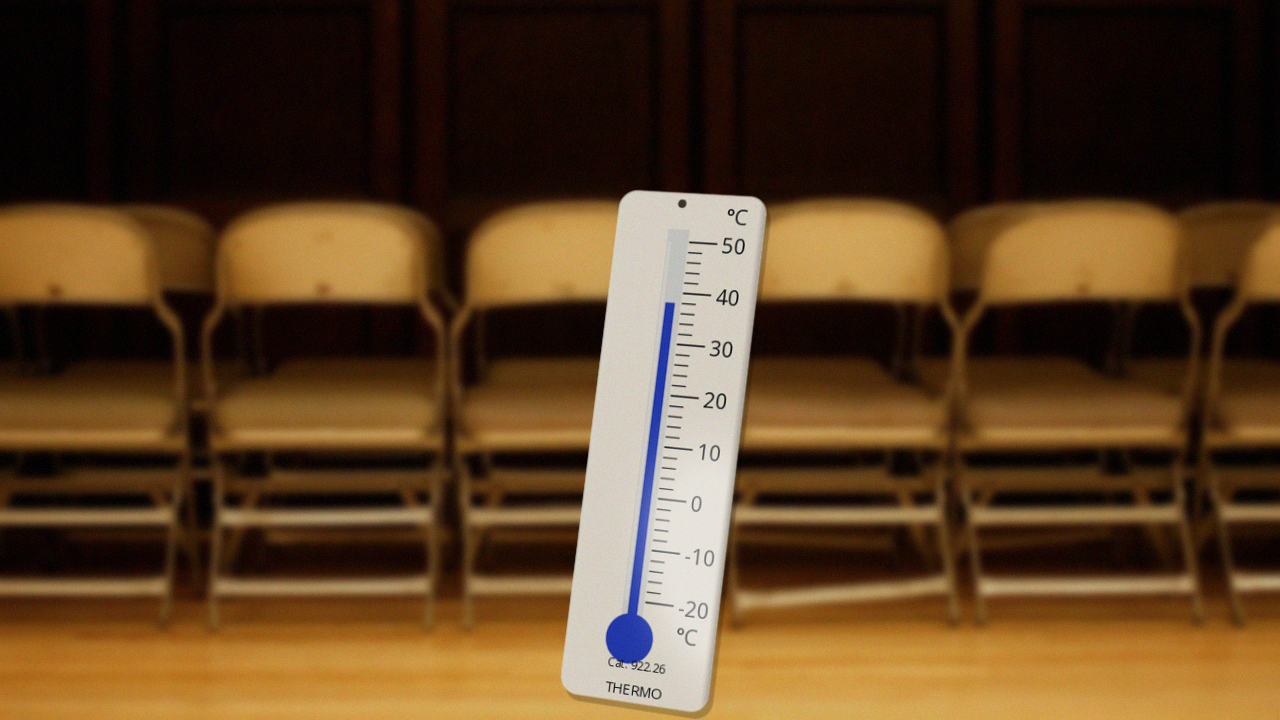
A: 38 °C
